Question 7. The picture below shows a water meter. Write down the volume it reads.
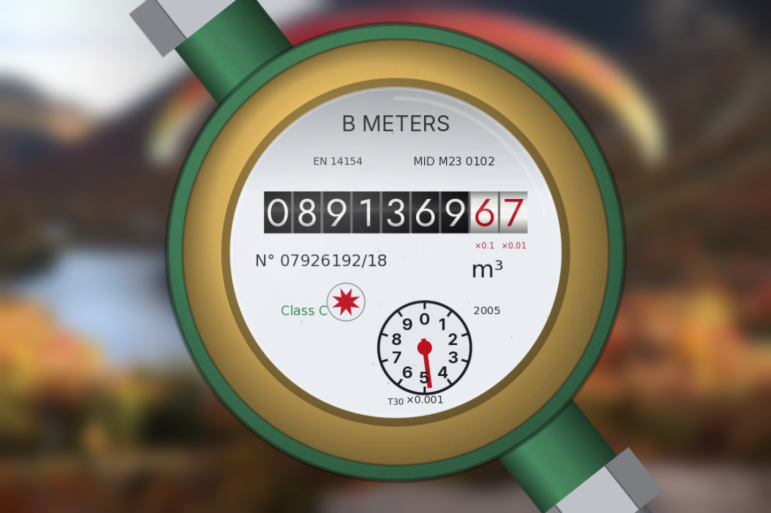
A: 891369.674 m³
